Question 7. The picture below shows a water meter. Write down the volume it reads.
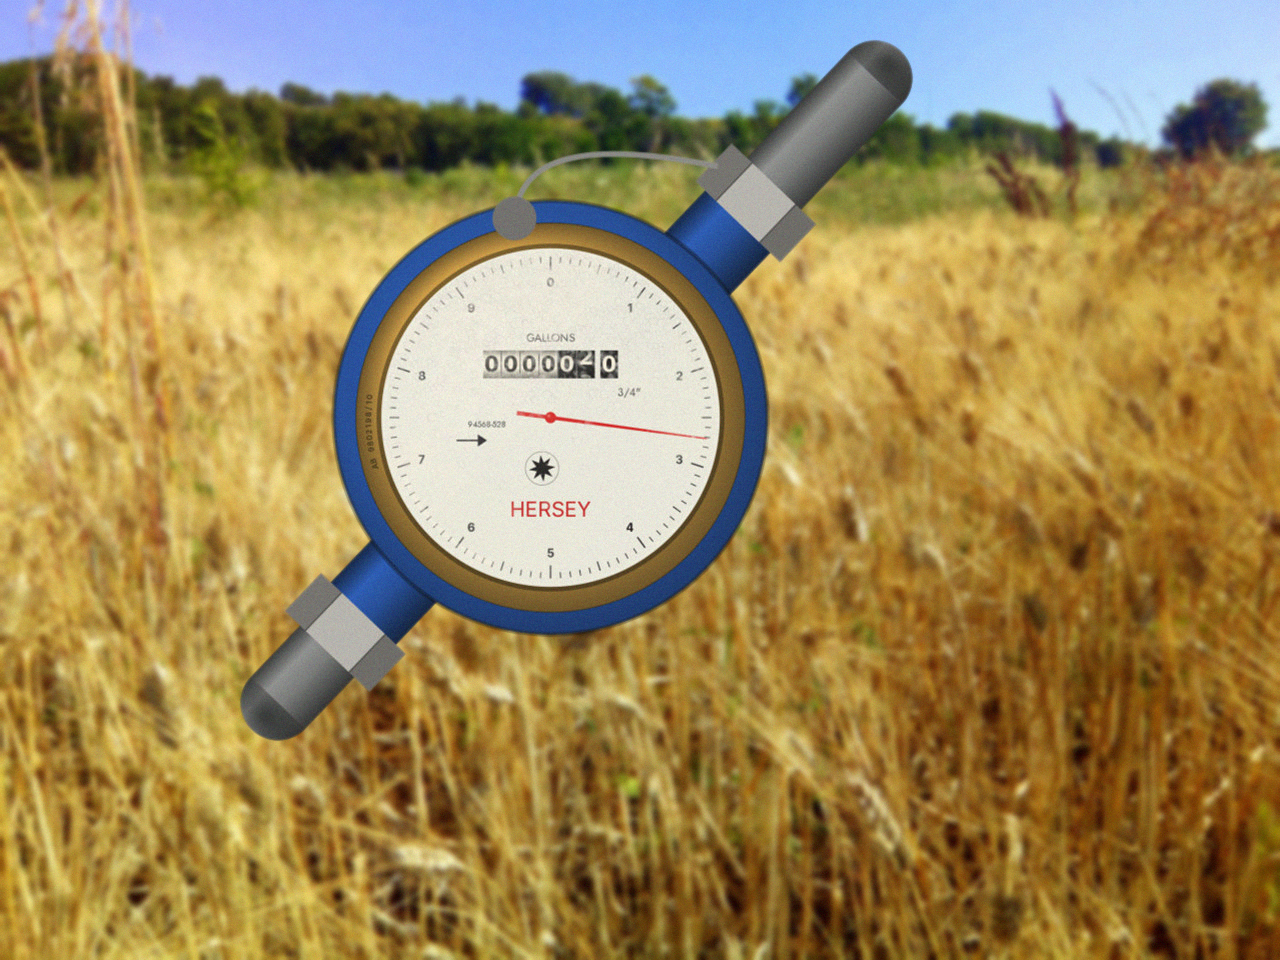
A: 22.7 gal
